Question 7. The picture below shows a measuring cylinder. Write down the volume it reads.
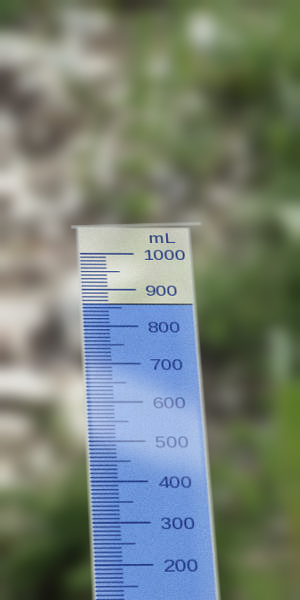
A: 860 mL
